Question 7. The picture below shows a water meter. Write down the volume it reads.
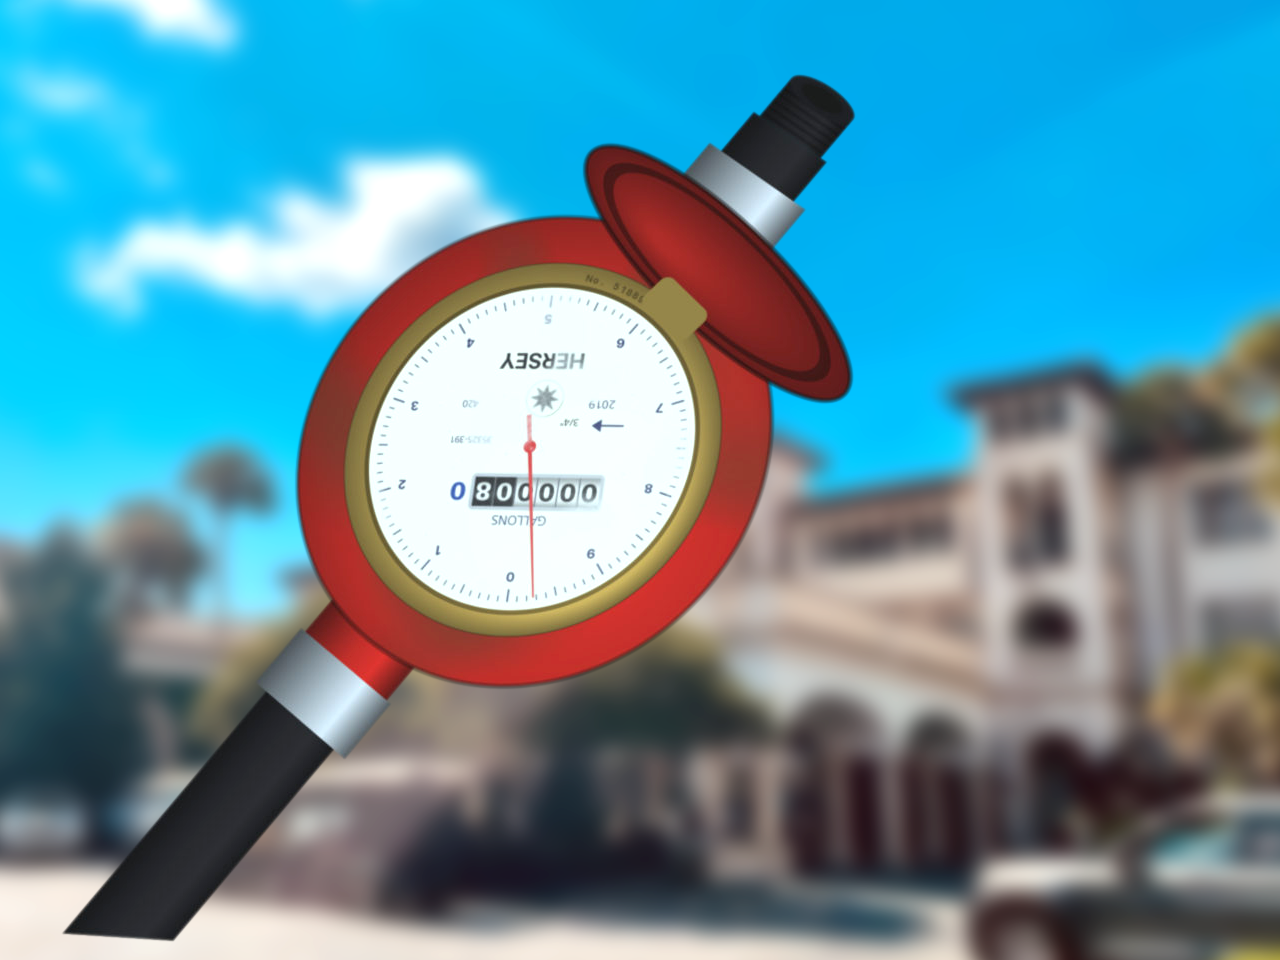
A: 79.7 gal
